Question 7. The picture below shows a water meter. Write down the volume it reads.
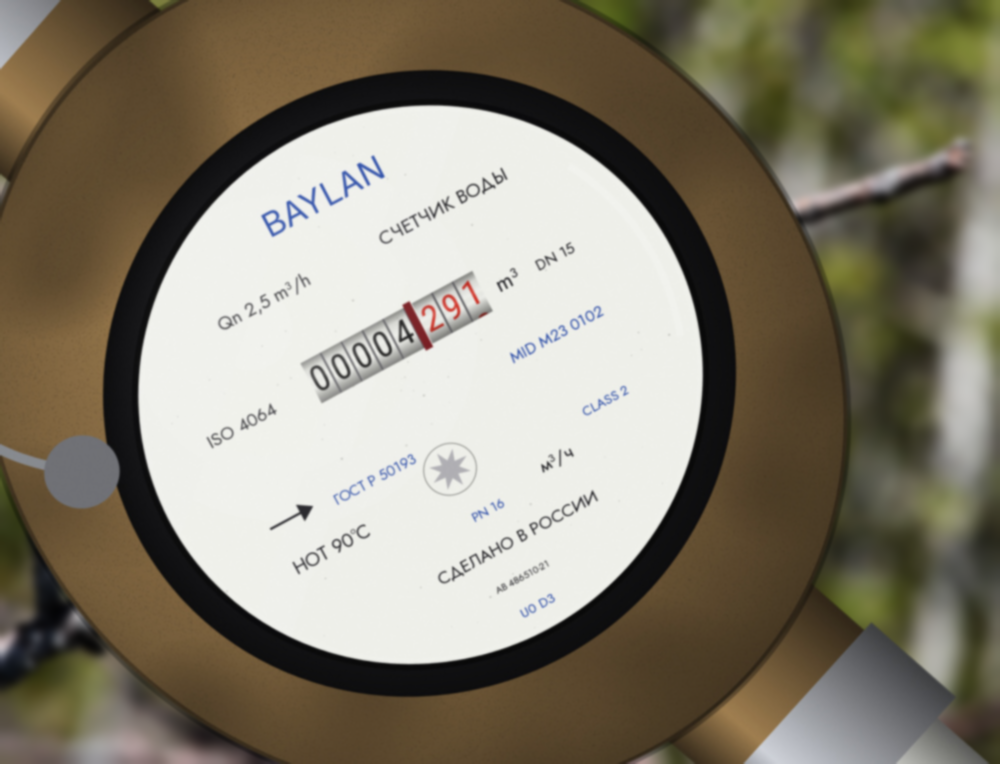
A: 4.291 m³
